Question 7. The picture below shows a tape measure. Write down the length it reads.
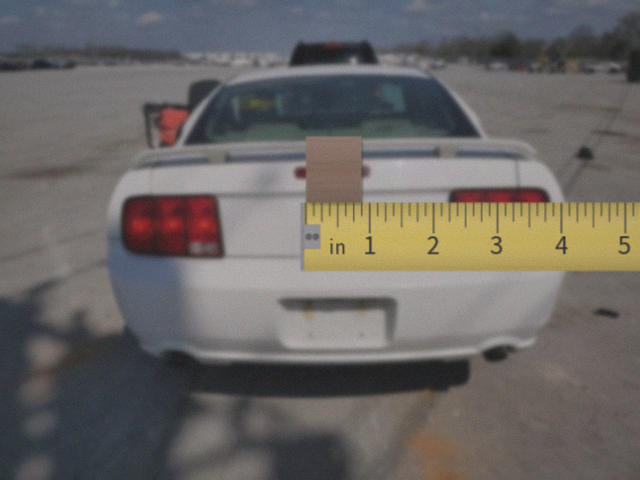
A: 0.875 in
